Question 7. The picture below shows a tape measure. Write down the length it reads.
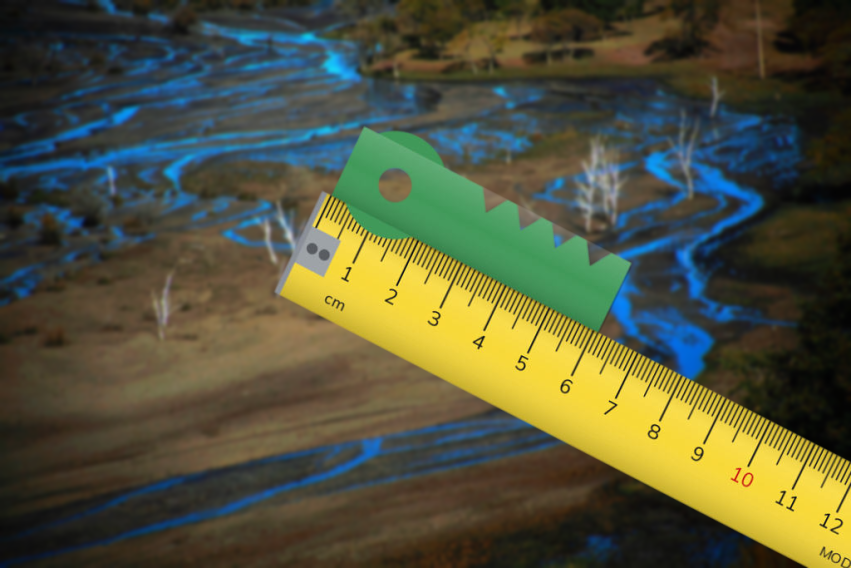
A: 6.1 cm
